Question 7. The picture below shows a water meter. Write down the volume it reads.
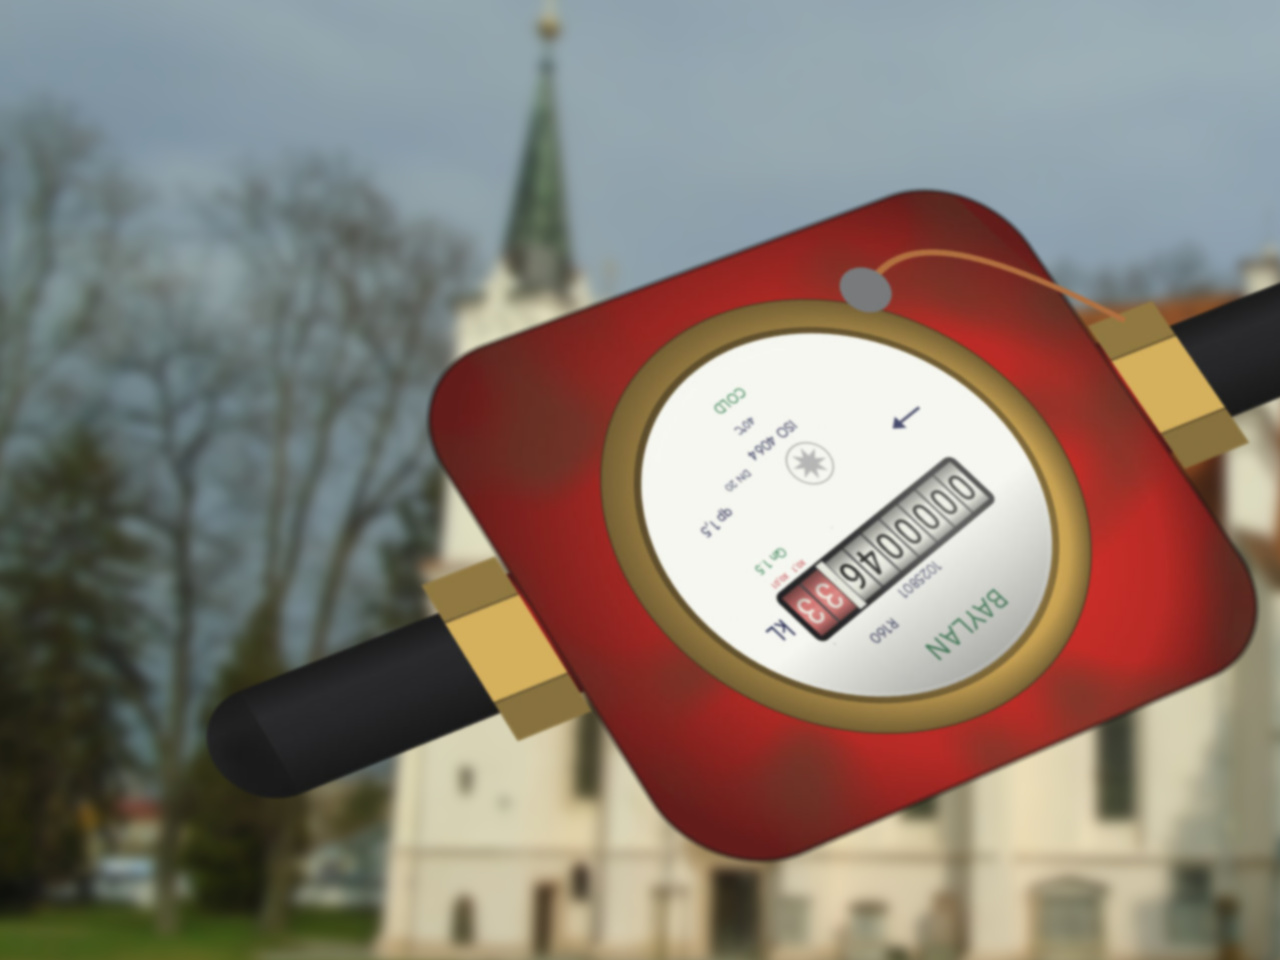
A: 46.33 kL
